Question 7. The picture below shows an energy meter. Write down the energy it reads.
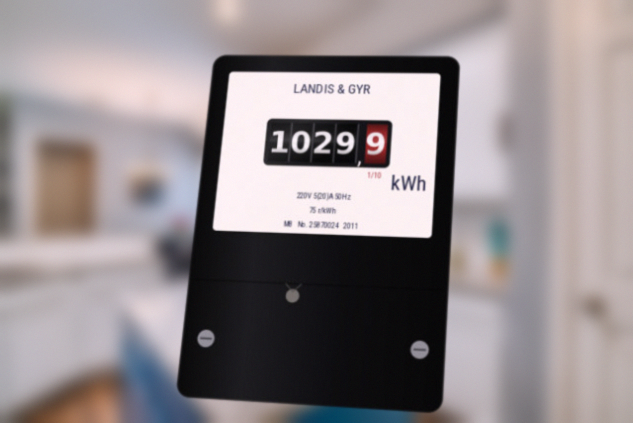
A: 1029.9 kWh
